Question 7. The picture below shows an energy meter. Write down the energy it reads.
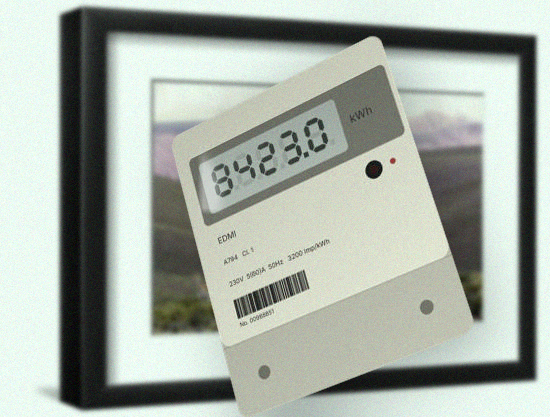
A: 8423.0 kWh
